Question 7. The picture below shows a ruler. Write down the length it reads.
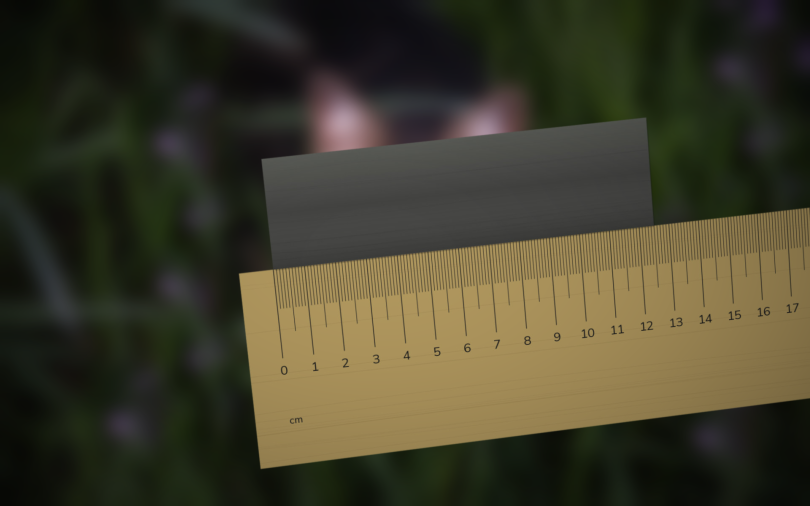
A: 12.5 cm
